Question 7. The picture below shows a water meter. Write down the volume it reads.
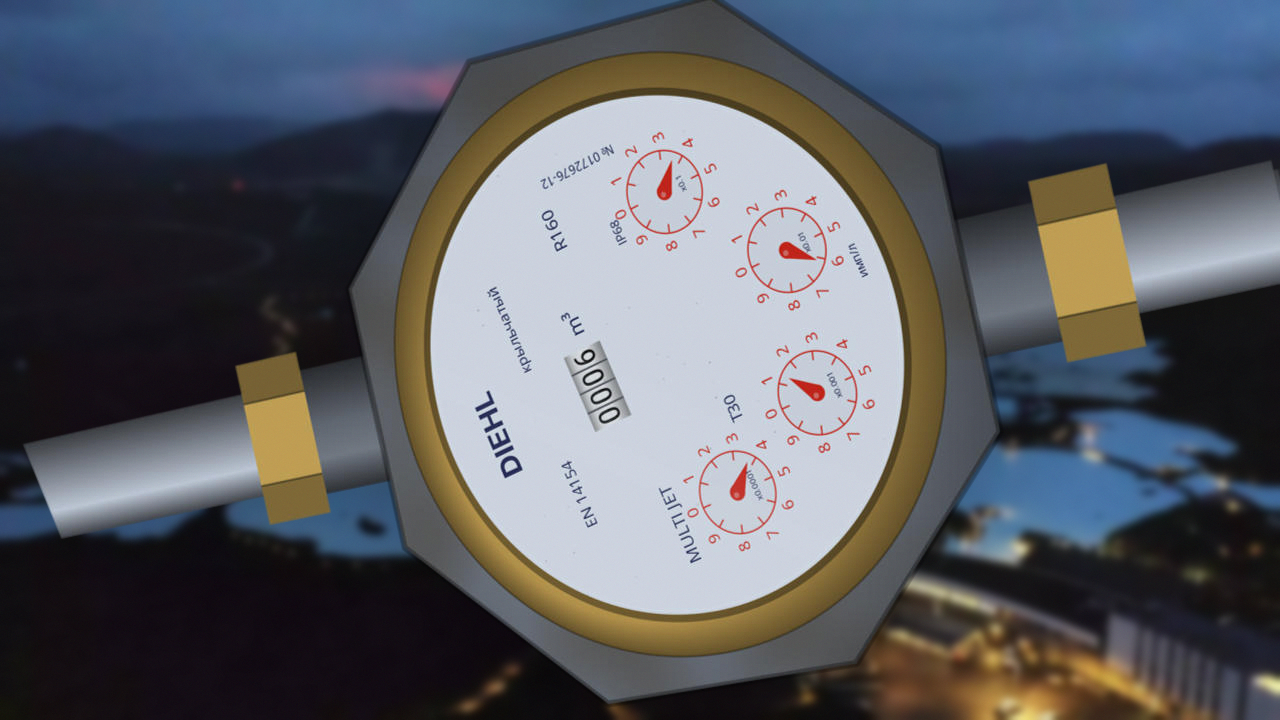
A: 6.3613 m³
